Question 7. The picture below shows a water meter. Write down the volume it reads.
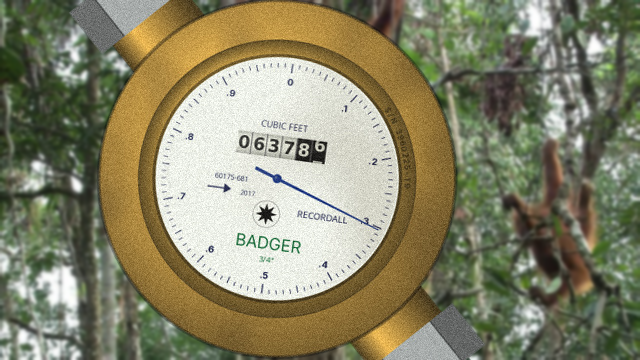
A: 63786.30 ft³
